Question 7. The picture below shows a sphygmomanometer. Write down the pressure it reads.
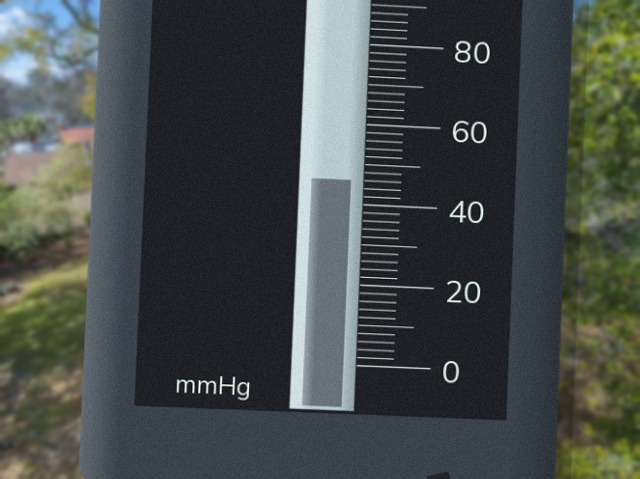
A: 46 mmHg
